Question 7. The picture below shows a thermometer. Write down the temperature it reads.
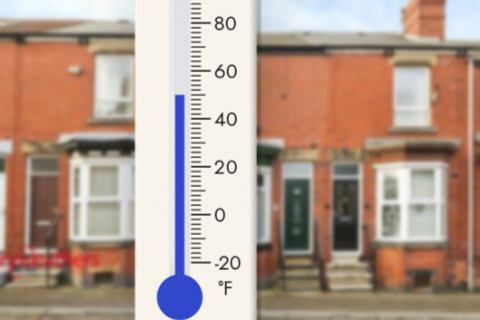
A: 50 °F
